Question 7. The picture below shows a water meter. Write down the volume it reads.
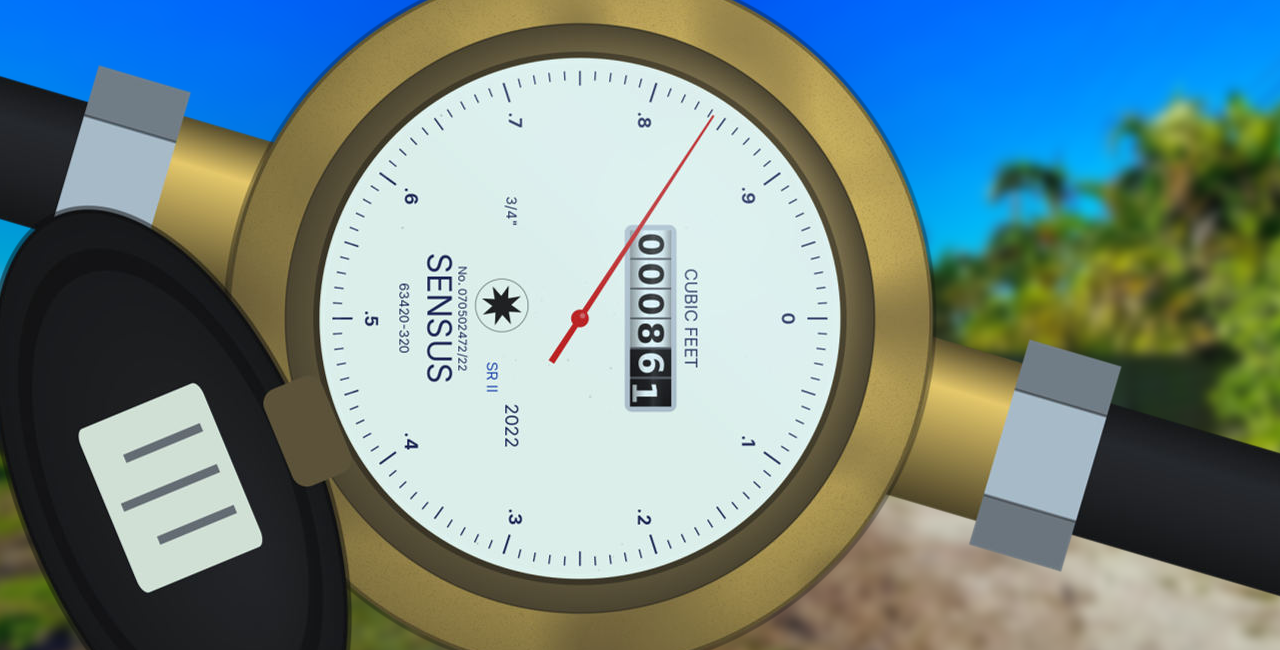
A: 860.84 ft³
